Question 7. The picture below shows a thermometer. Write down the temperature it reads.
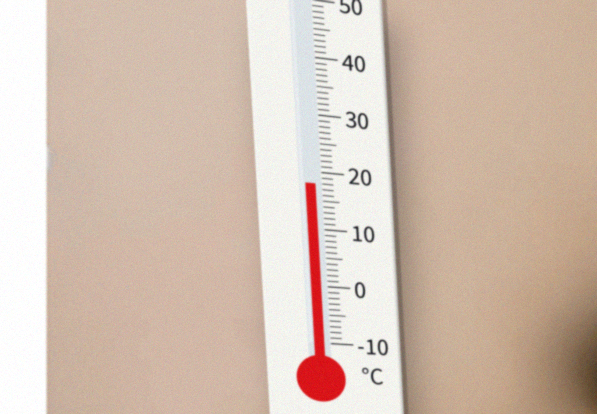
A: 18 °C
